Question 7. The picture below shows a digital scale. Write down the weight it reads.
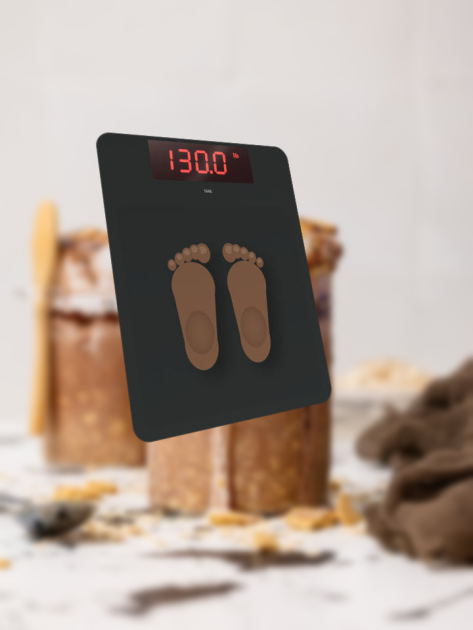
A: 130.0 lb
